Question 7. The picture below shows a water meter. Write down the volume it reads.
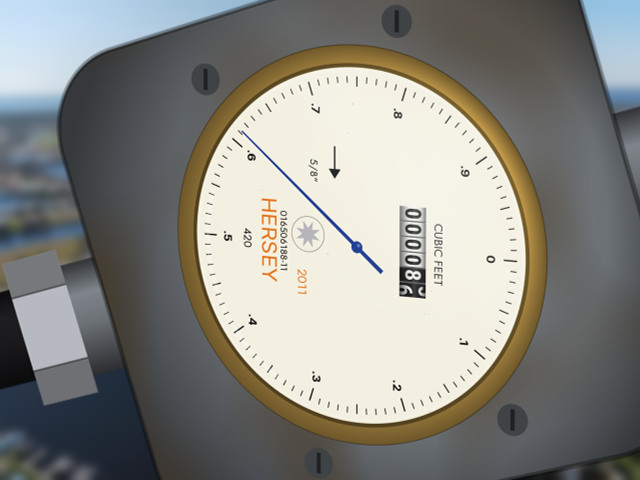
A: 85.61 ft³
